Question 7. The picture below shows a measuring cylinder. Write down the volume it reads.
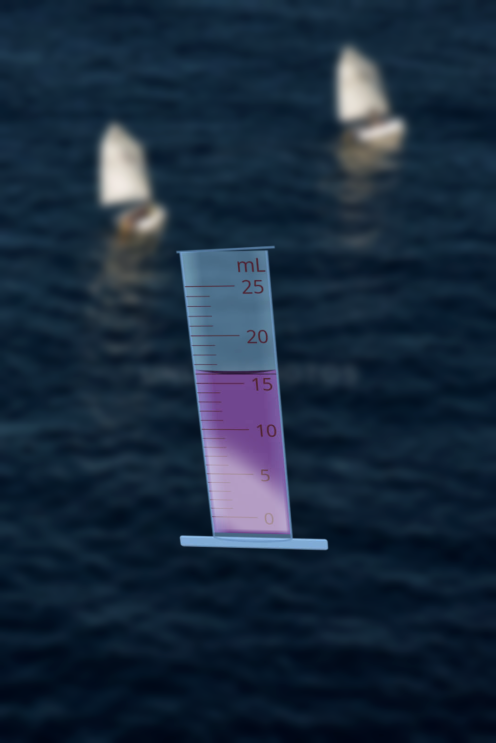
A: 16 mL
